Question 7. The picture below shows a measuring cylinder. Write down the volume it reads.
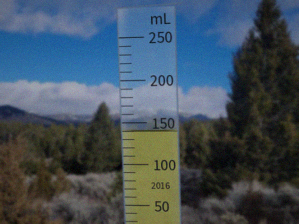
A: 140 mL
